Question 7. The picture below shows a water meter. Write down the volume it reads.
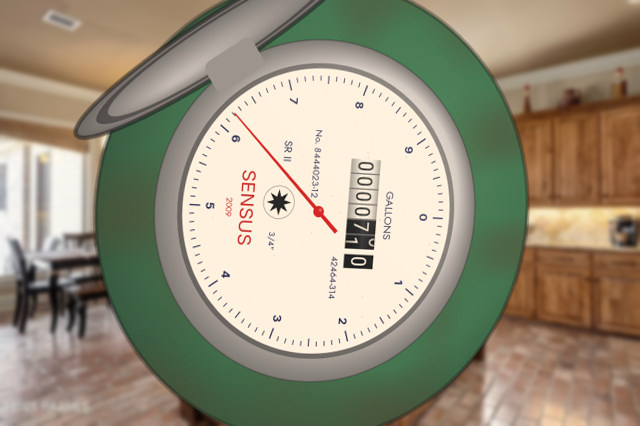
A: 706.2 gal
